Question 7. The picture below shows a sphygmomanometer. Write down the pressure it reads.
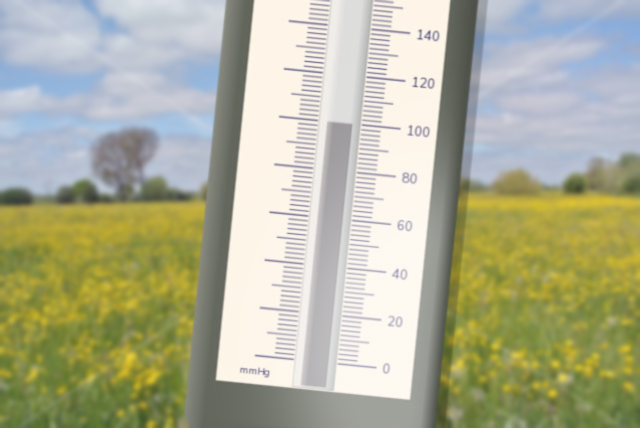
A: 100 mmHg
